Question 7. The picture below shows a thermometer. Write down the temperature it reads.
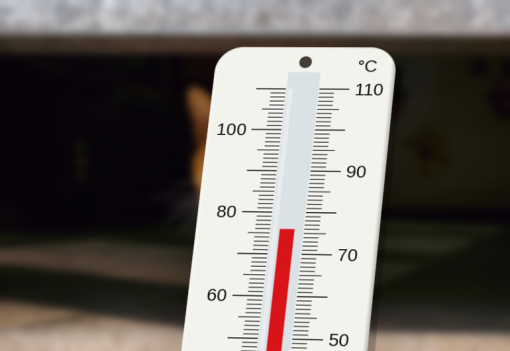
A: 76 °C
